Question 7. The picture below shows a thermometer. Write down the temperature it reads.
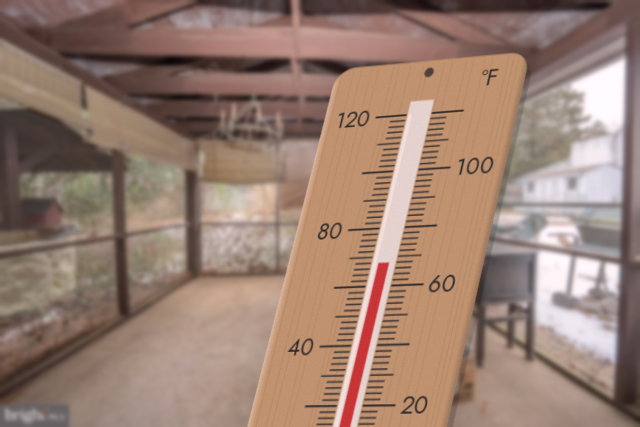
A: 68 °F
